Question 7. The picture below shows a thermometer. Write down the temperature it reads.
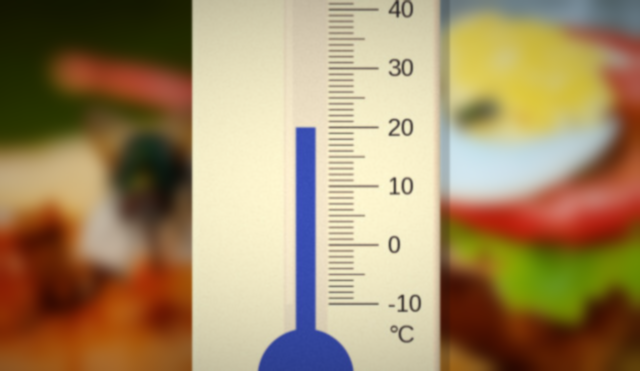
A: 20 °C
